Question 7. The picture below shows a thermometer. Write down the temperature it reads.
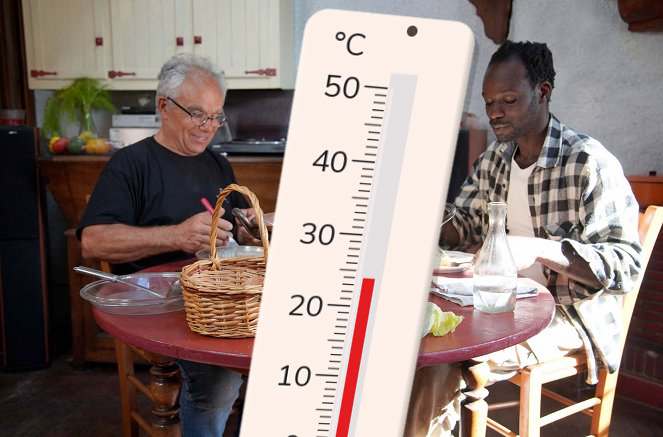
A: 24 °C
